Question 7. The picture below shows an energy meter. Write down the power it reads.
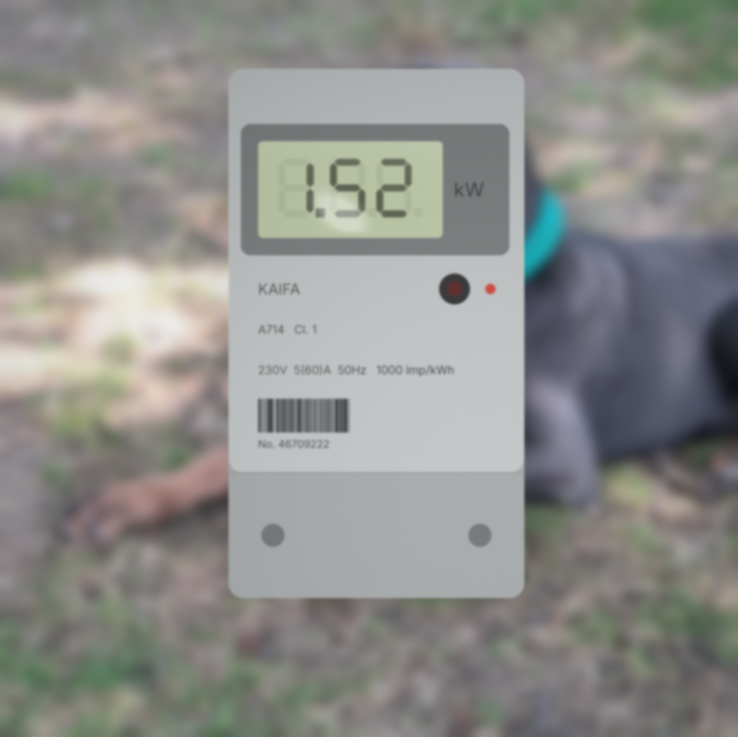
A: 1.52 kW
